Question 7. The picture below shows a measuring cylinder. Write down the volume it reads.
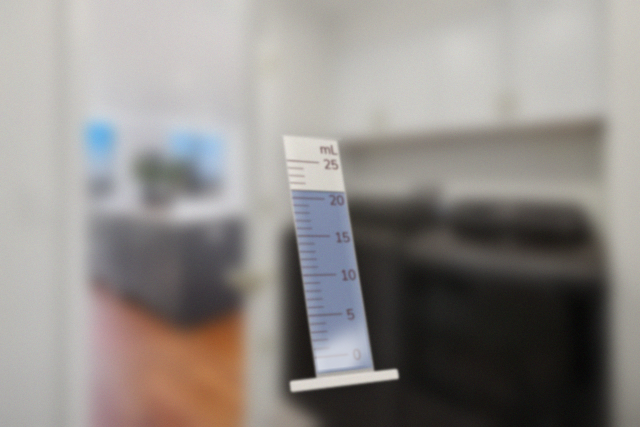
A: 21 mL
